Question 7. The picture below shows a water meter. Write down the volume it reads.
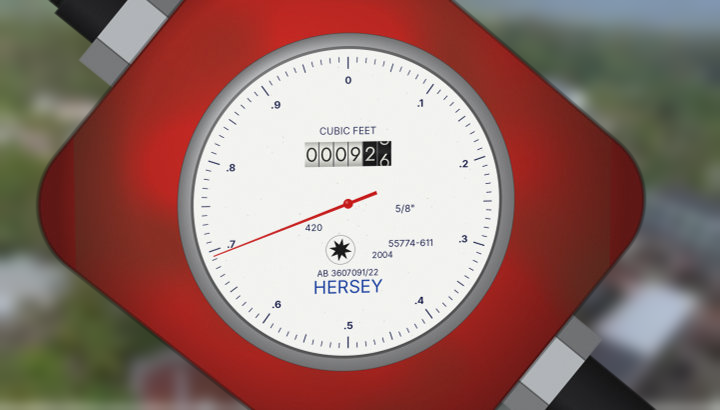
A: 925.69 ft³
